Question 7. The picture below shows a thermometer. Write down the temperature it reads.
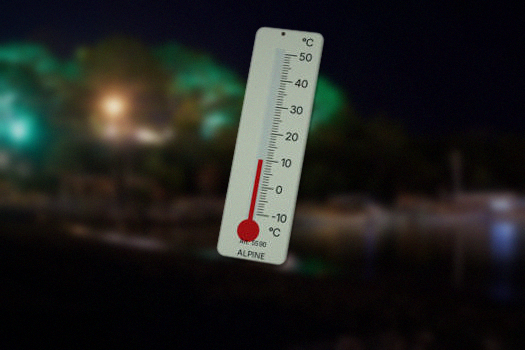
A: 10 °C
